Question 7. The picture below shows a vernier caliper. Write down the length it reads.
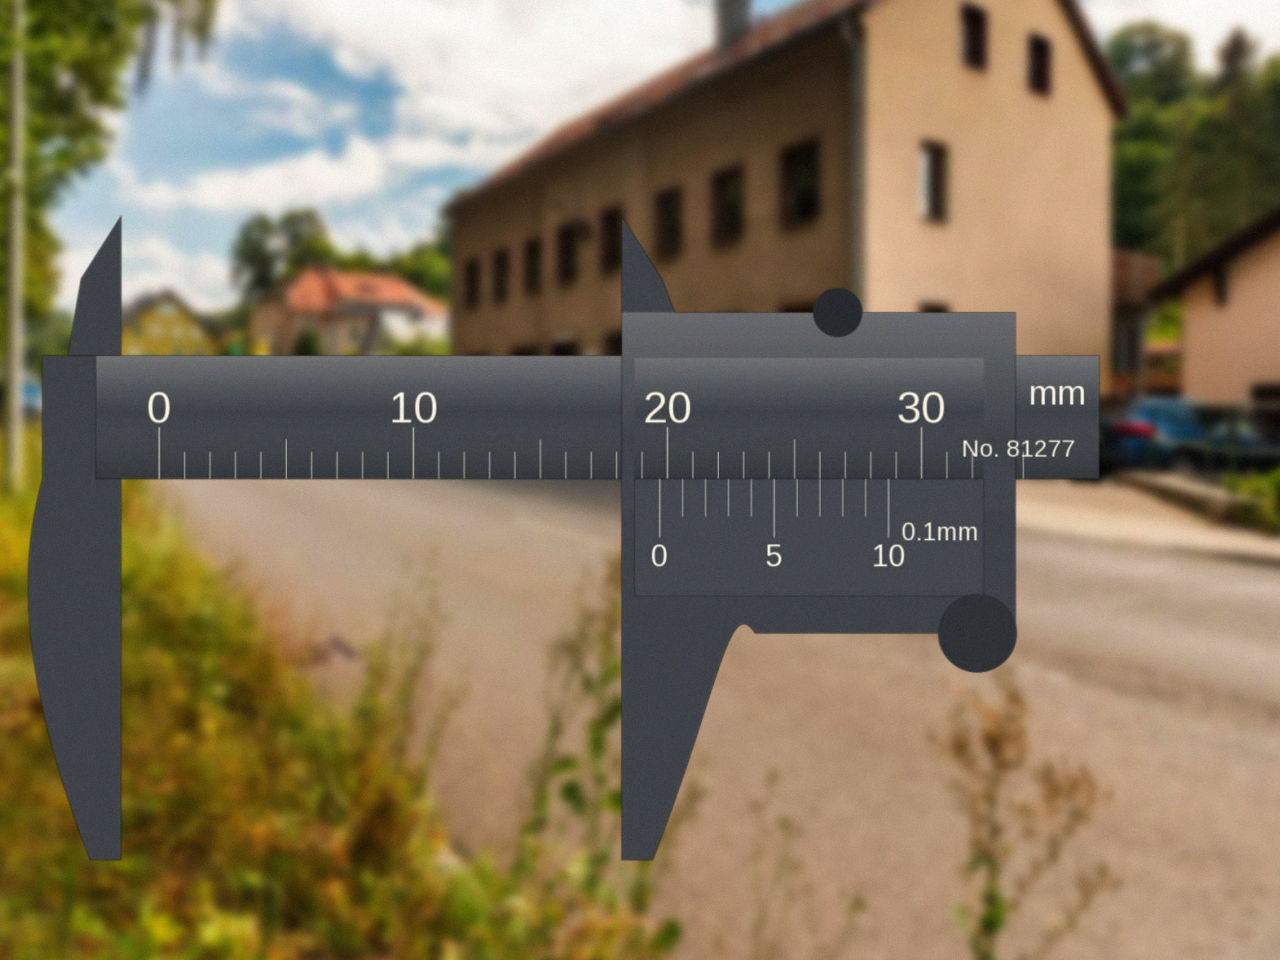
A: 19.7 mm
